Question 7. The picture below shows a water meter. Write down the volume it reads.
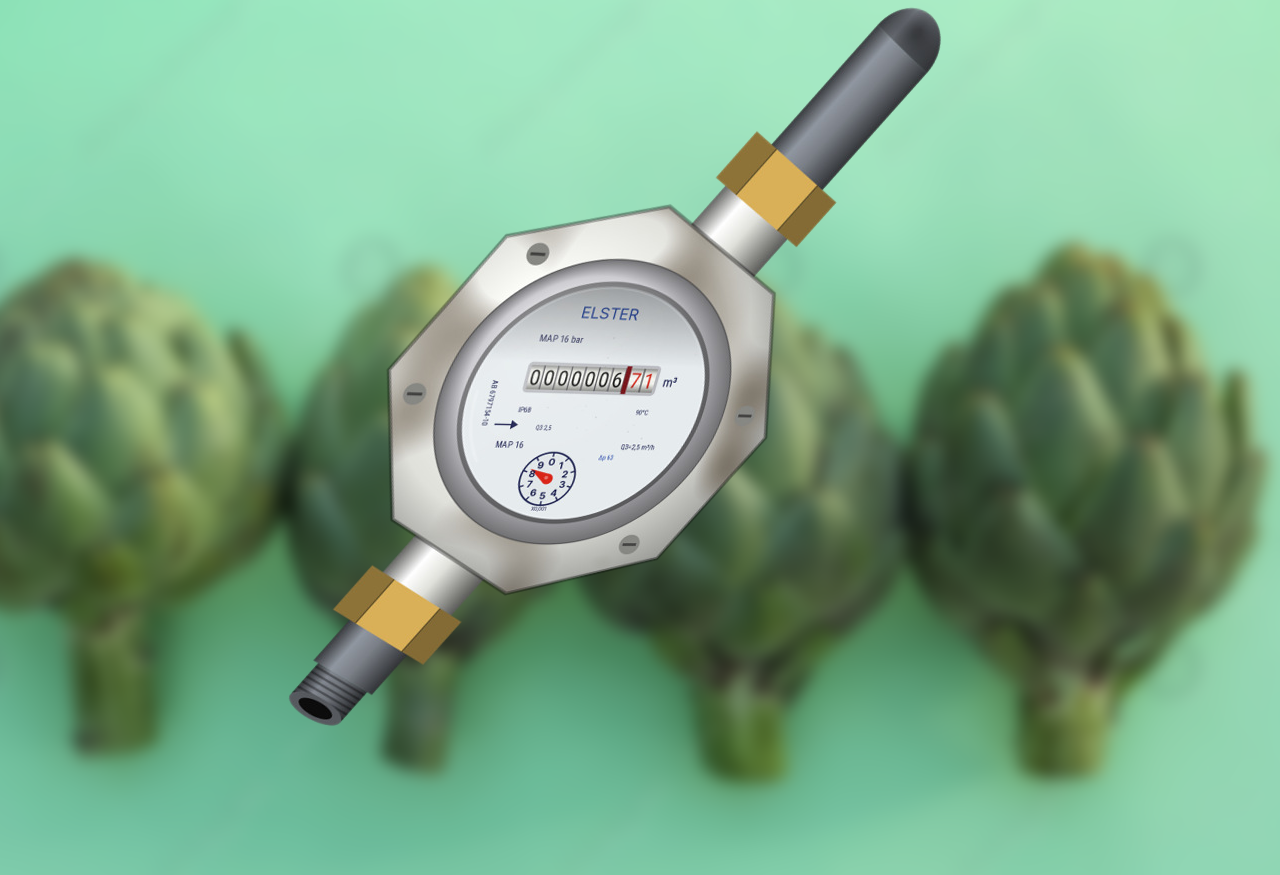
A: 6.718 m³
